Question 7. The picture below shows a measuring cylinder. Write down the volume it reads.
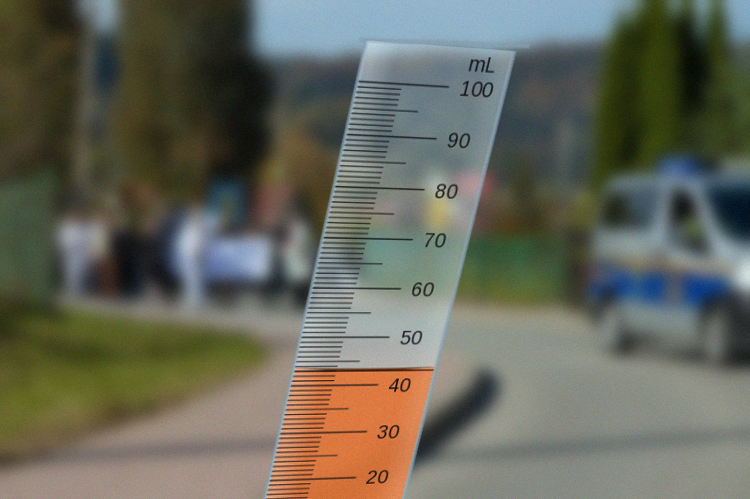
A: 43 mL
